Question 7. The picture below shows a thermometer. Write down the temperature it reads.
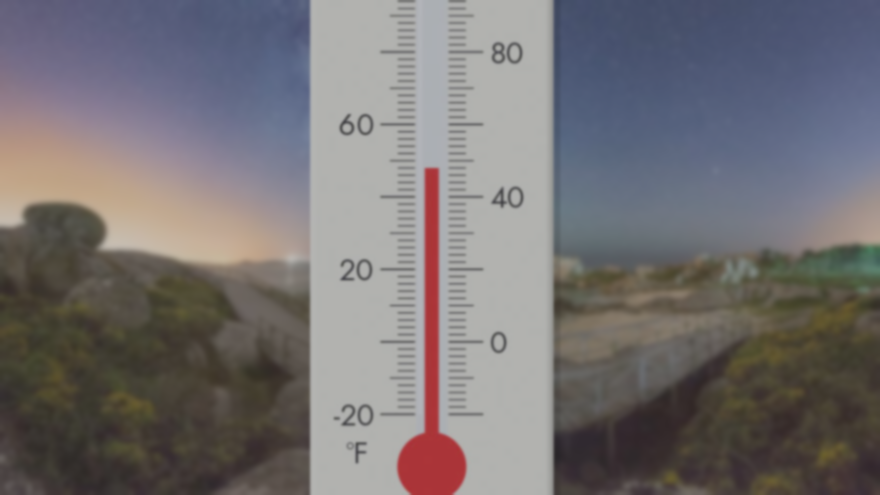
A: 48 °F
